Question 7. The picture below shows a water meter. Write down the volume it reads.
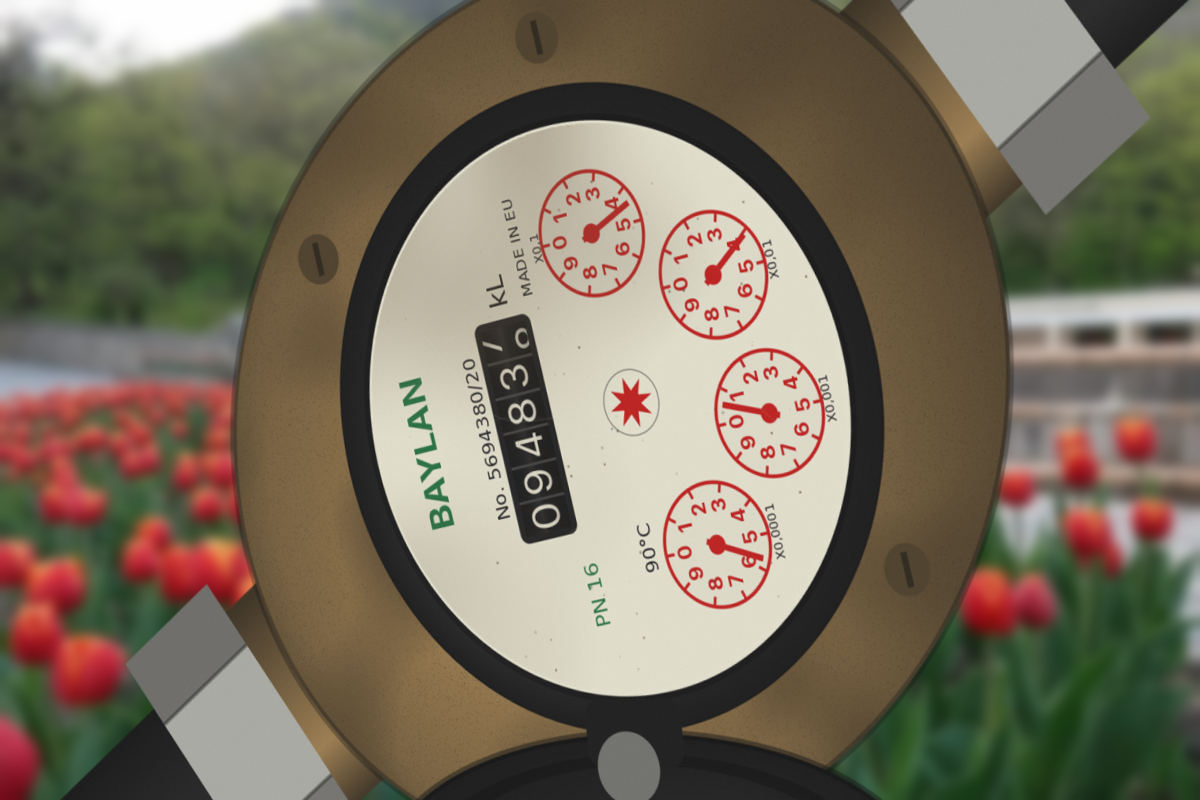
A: 94837.4405 kL
